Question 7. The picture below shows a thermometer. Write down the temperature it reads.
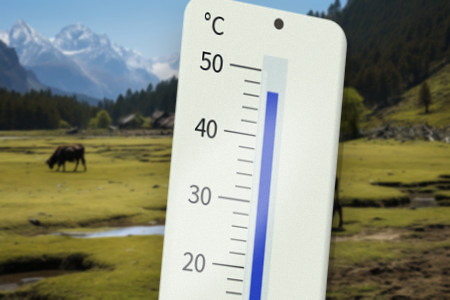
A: 47 °C
